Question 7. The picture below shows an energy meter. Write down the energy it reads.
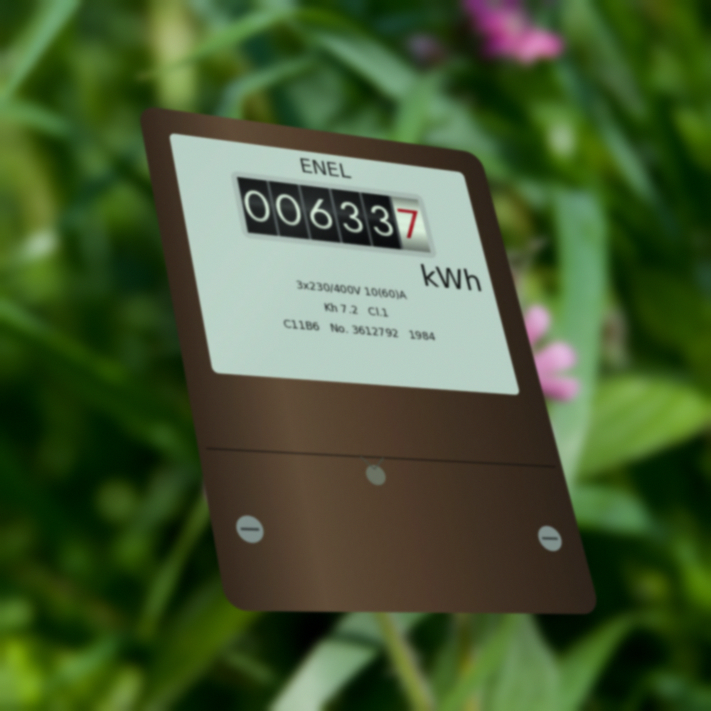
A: 633.7 kWh
